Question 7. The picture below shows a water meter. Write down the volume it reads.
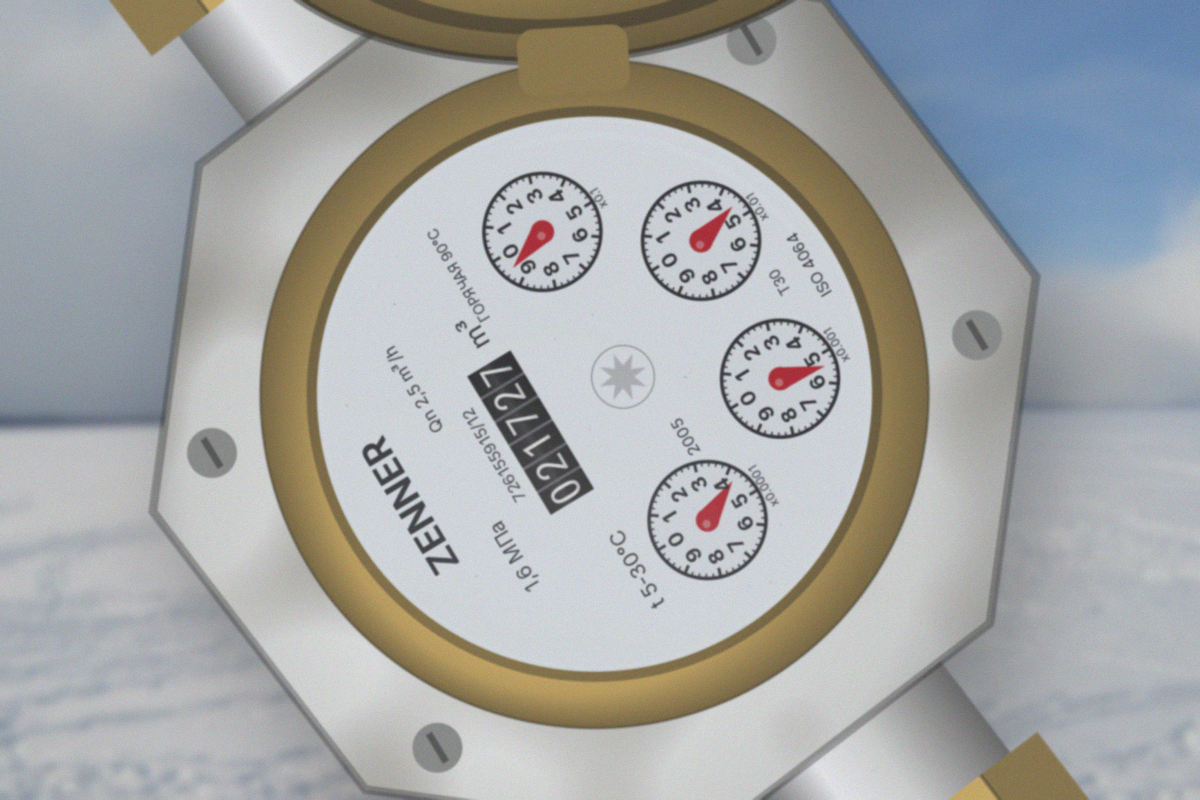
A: 21726.9454 m³
